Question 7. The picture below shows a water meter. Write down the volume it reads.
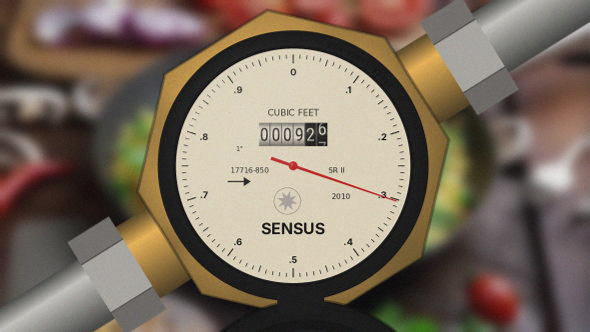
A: 926.30 ft³
